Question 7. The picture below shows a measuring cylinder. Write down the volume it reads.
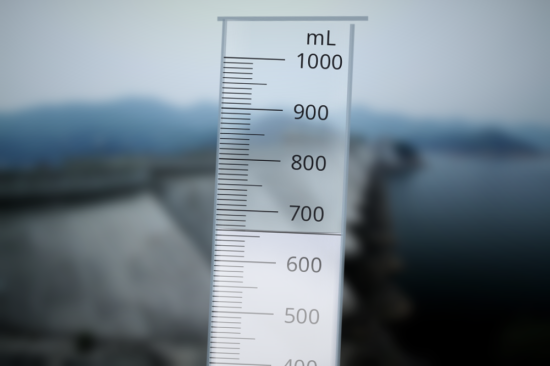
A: 660 mL
